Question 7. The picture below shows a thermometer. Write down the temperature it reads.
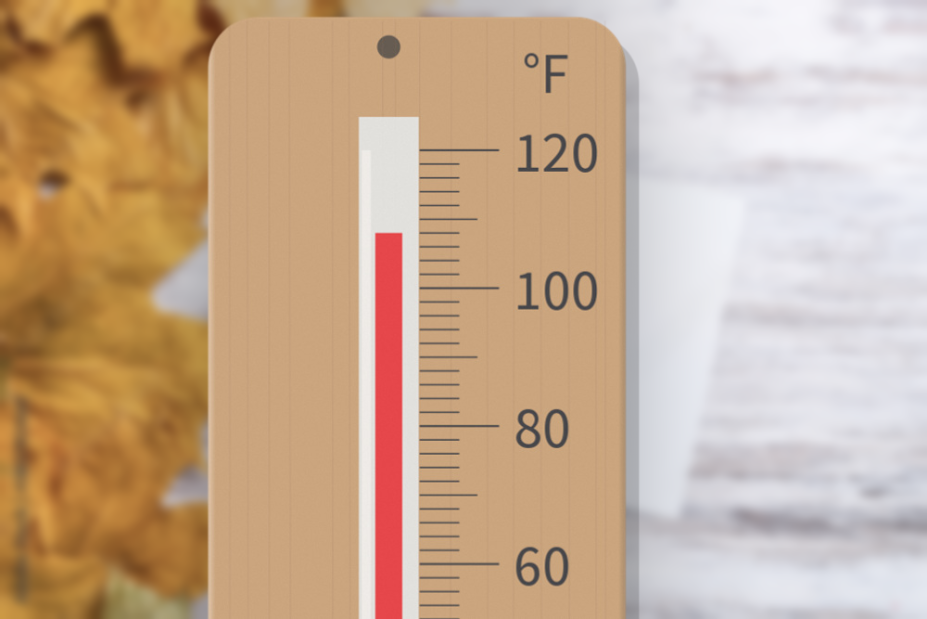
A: 108 °F
